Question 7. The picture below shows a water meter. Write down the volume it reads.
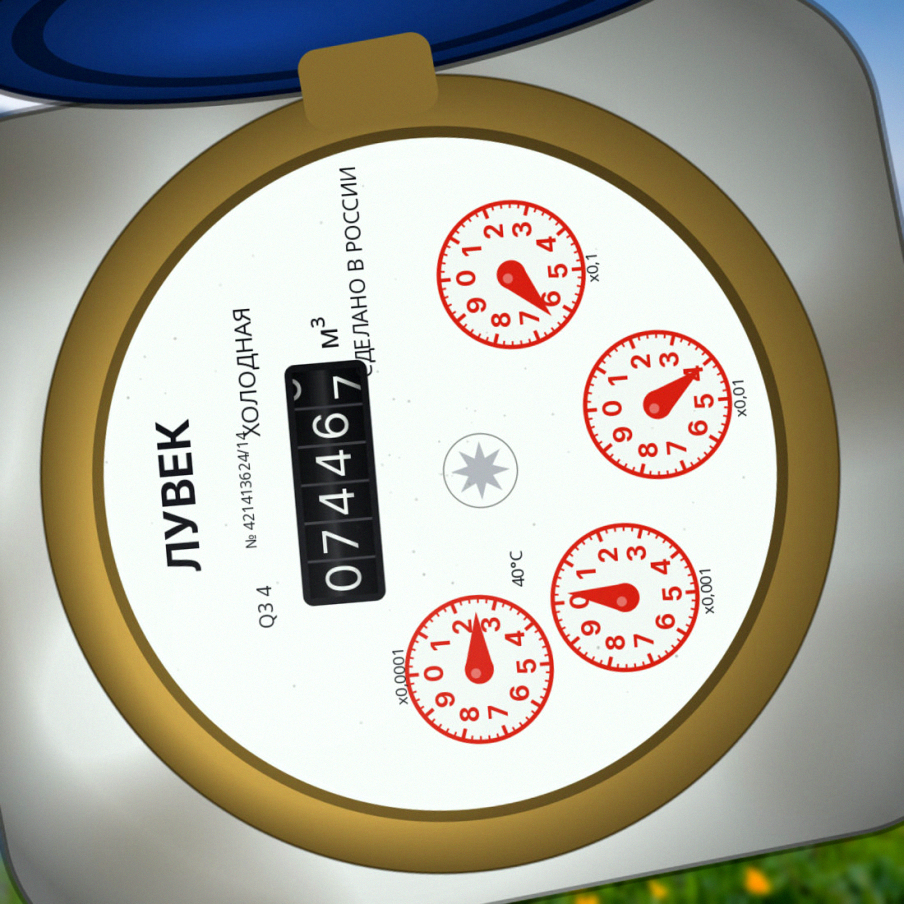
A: 74466.6402 m³
